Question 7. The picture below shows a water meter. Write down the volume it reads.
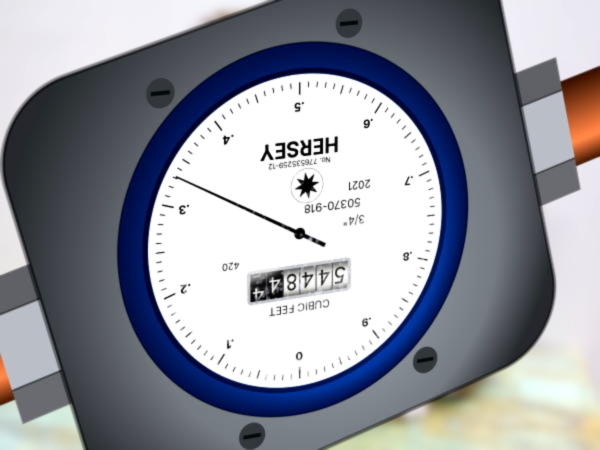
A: 544844.33 ft³
